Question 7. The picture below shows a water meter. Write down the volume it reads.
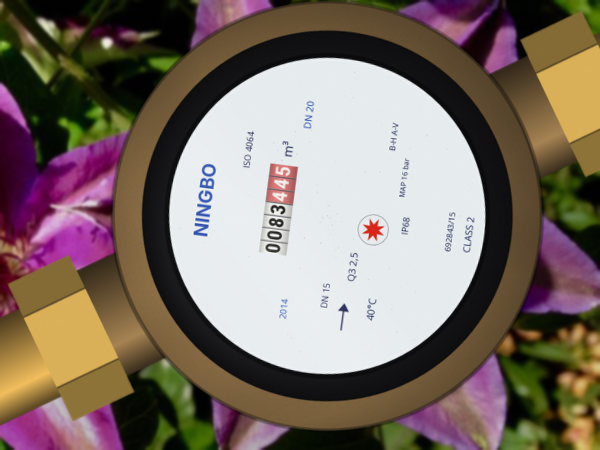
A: 83.445 m³
